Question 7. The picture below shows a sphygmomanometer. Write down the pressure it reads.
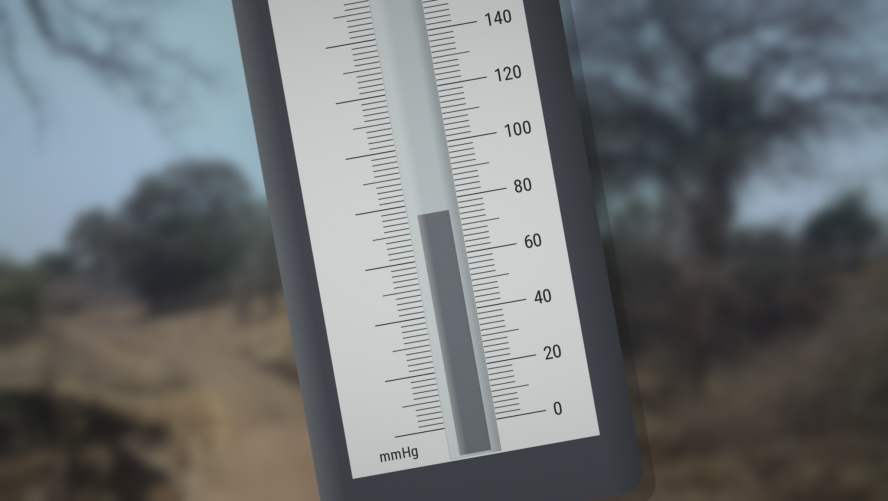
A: 76 mmHg
